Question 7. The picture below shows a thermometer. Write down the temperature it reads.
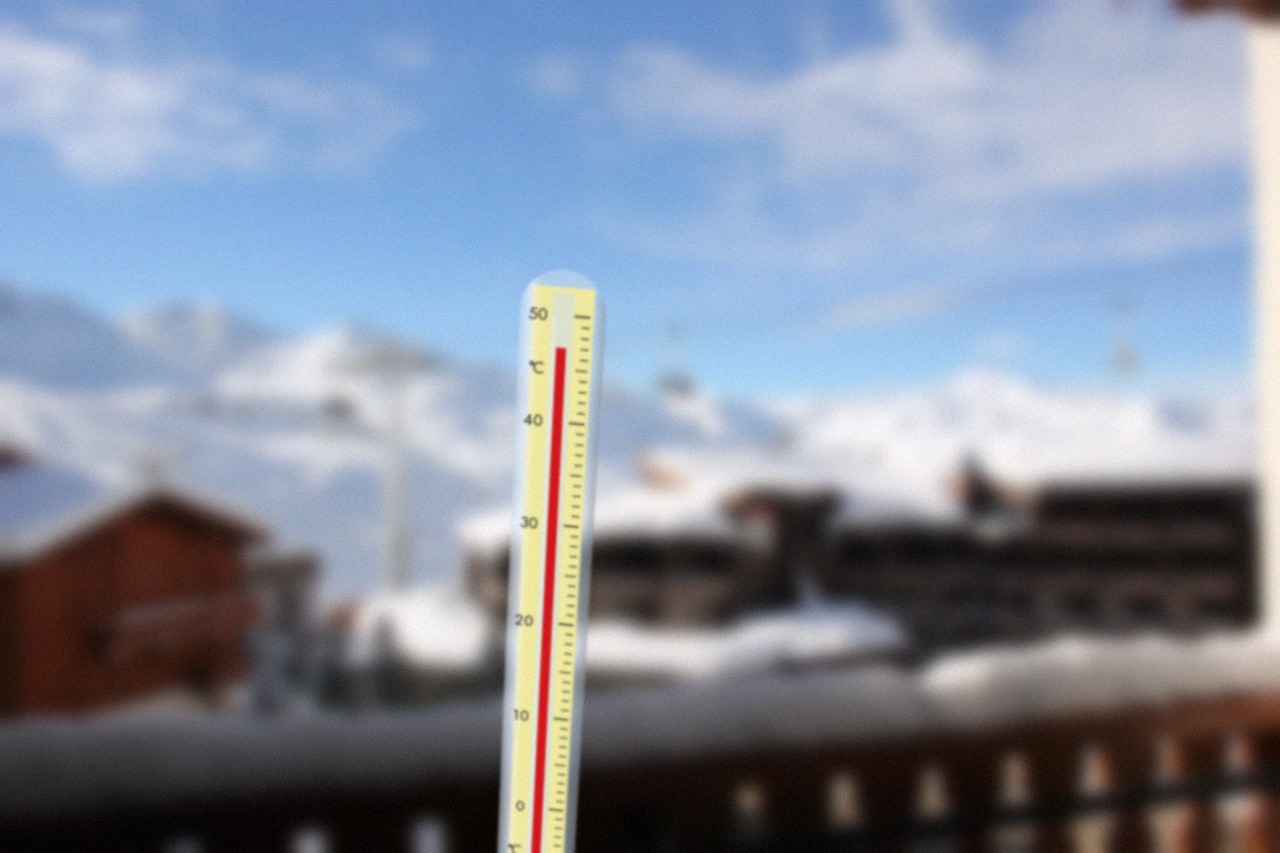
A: 47 °C
